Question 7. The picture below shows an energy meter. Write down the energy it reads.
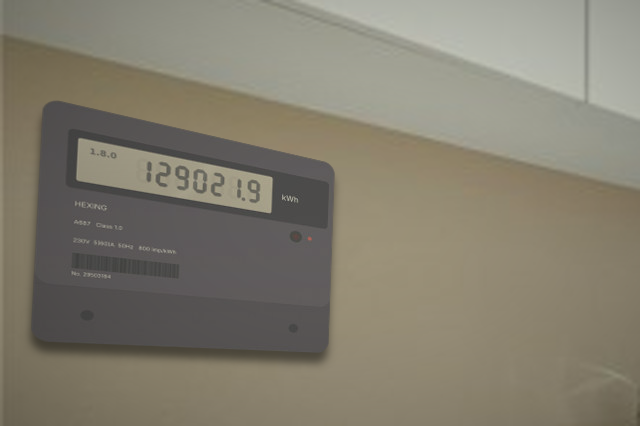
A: 129021.9 kWh
